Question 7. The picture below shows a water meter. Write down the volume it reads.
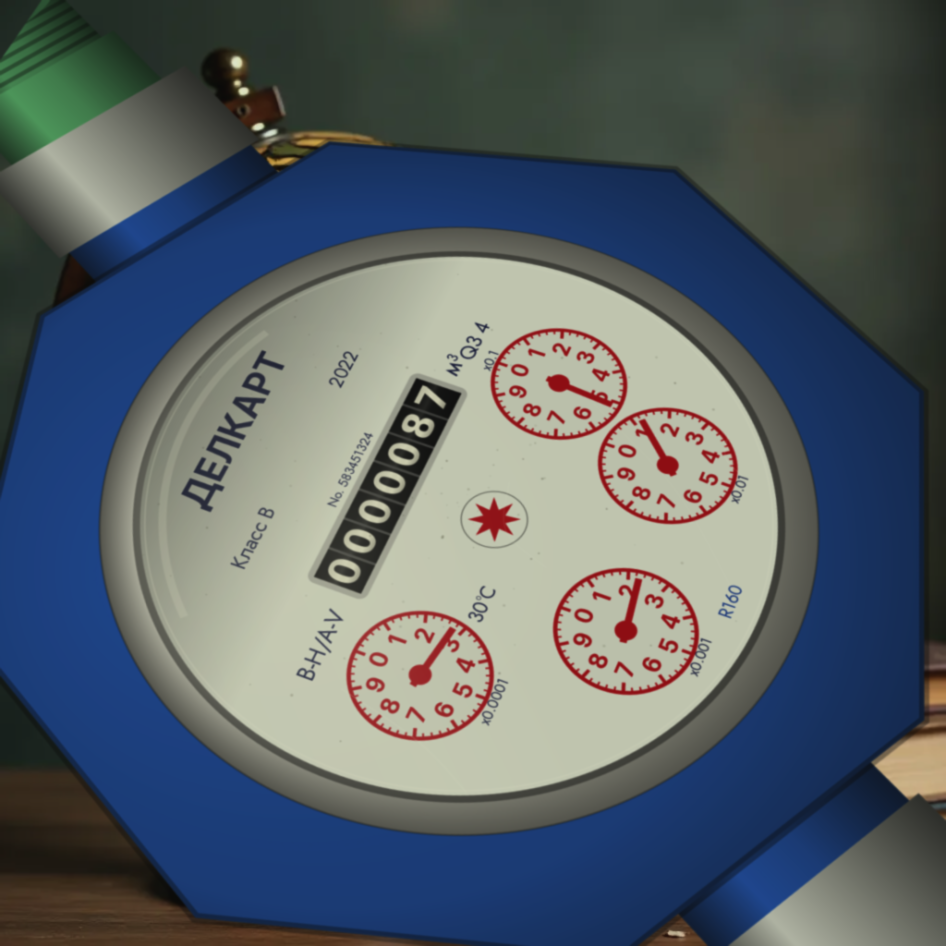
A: 87.5122 m³
